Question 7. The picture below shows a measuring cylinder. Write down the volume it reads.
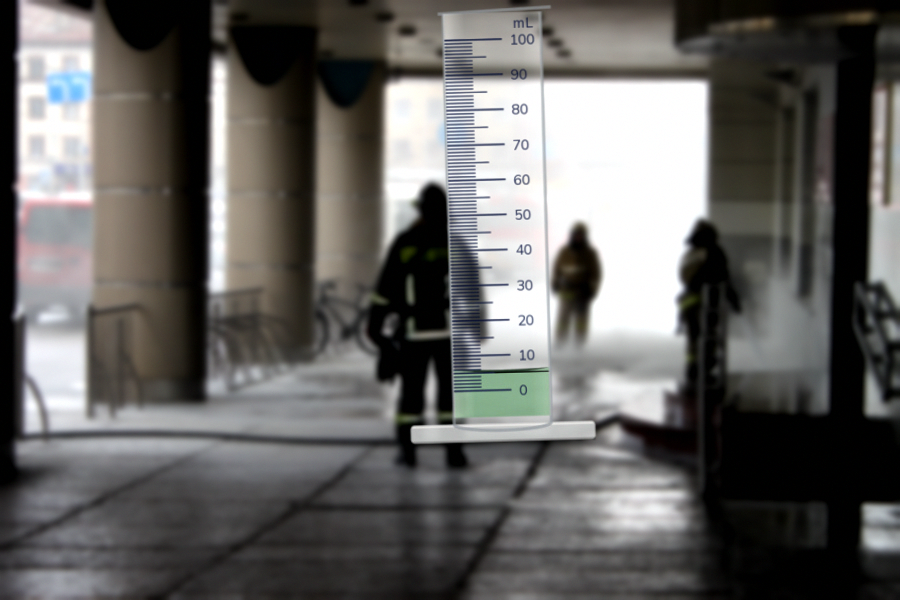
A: 5 mL
